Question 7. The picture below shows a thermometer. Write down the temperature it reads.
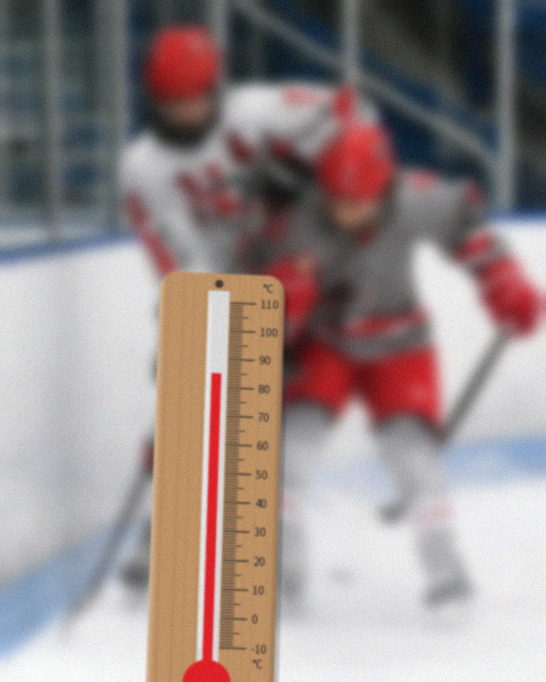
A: 85 °C
